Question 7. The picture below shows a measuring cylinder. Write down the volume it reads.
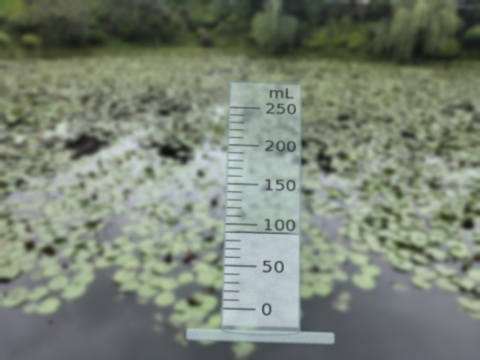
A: 90 mL
